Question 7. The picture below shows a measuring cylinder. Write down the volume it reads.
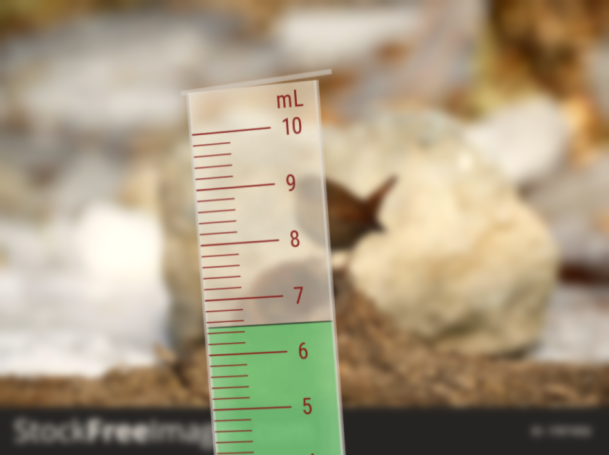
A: 6.5 mL
